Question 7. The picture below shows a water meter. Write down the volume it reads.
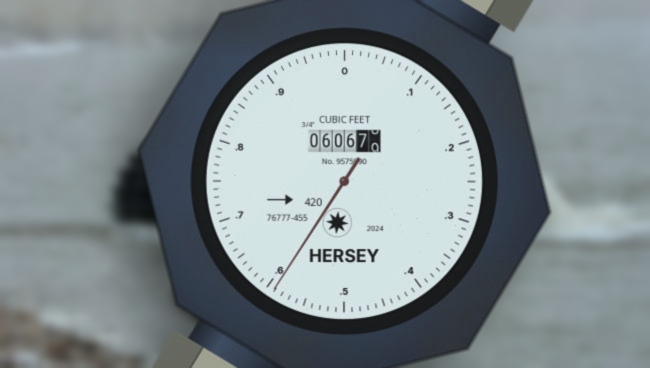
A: 60678.59 ft³
